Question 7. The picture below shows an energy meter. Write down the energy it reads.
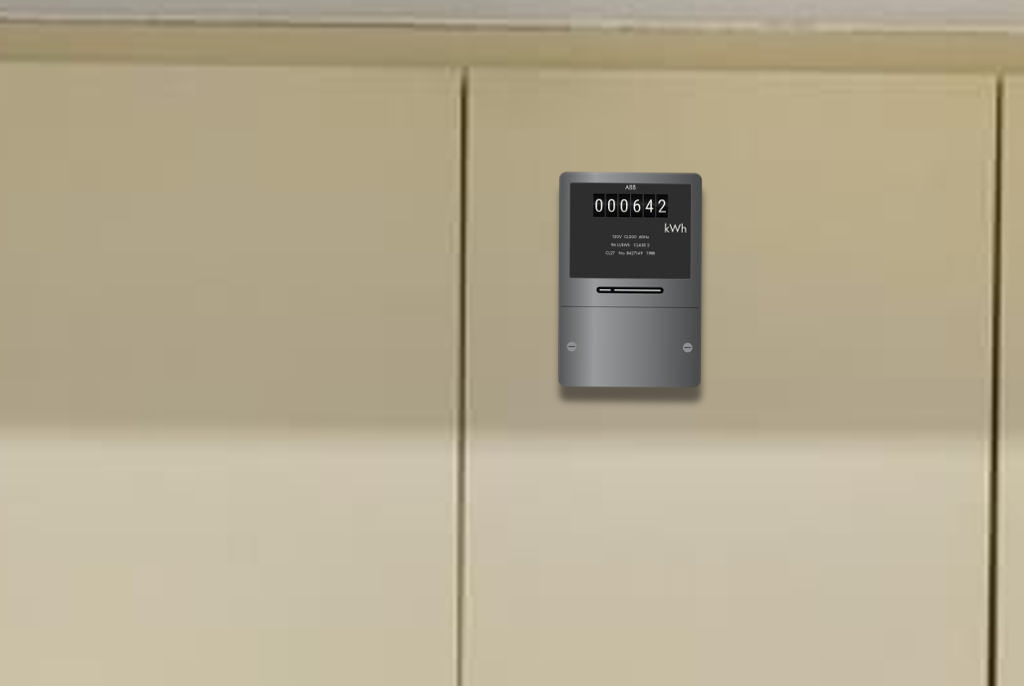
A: 642 kWh
